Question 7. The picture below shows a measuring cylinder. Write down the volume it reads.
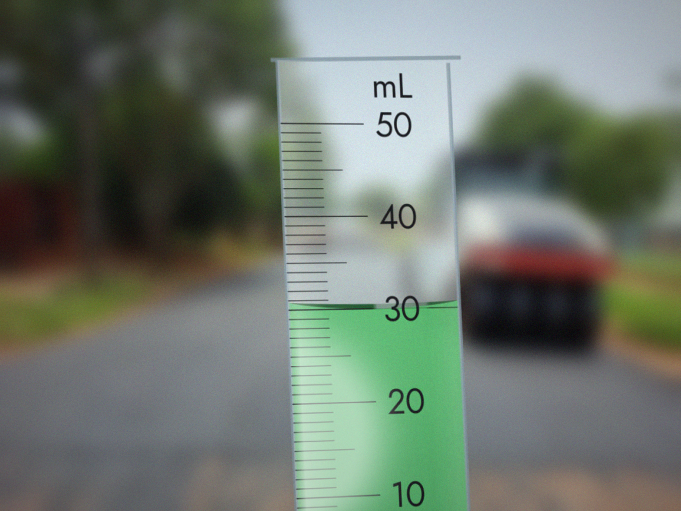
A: 30 mL
